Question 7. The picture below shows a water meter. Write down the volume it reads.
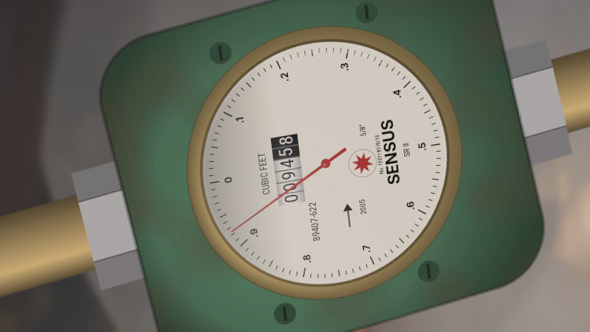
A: 9457.92 ft³
